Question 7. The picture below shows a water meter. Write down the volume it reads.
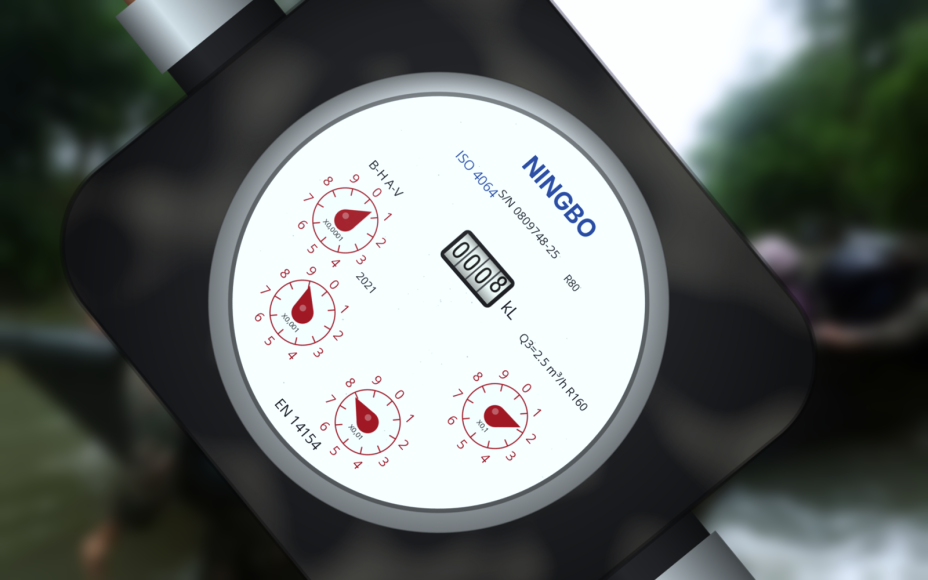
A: 8.1790 kL
